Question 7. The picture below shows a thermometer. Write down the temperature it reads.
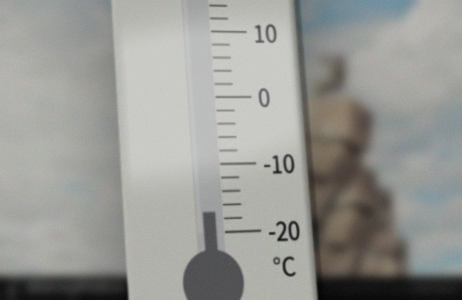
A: -17 °C
